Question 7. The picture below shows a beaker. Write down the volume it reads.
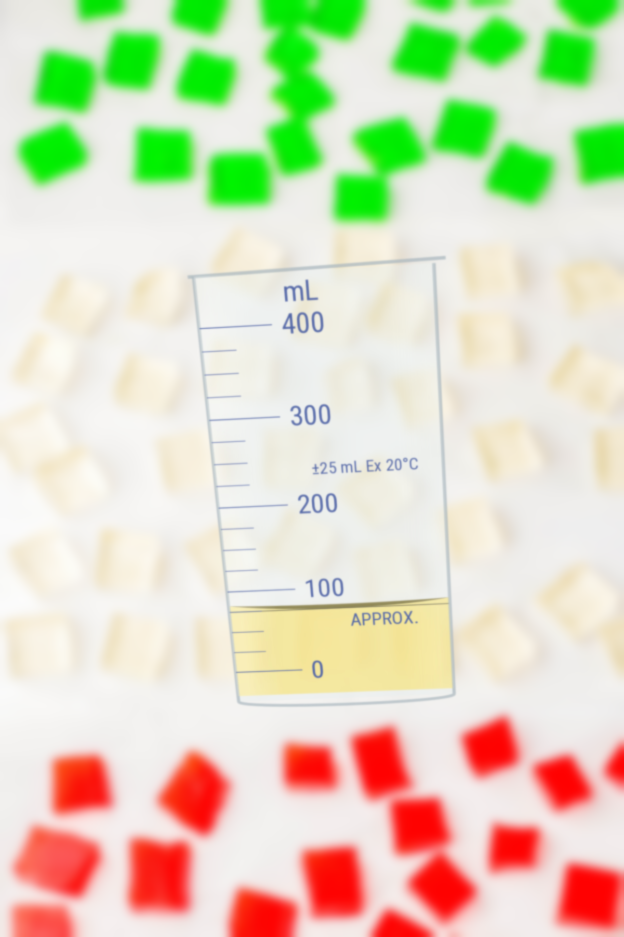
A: 75 mL
